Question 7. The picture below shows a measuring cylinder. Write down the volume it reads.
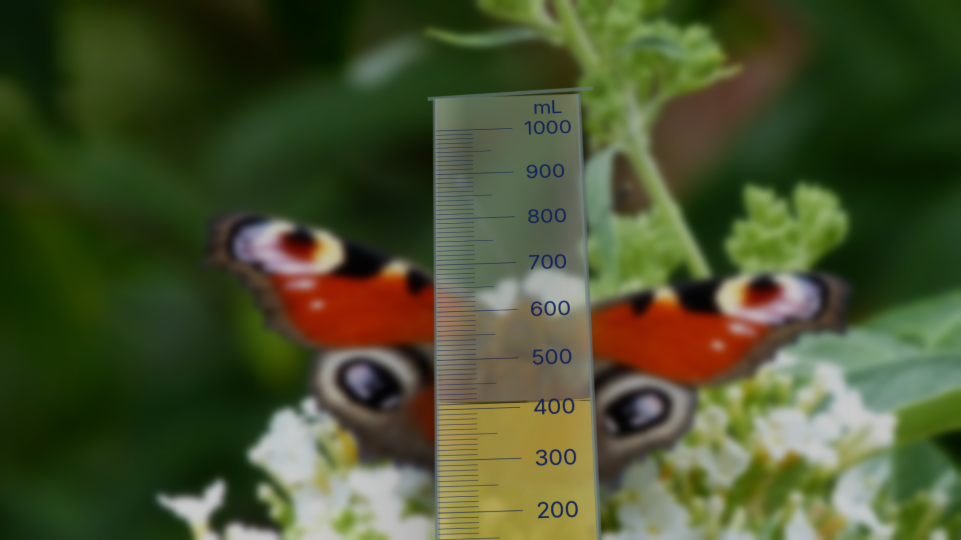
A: 410 mL
